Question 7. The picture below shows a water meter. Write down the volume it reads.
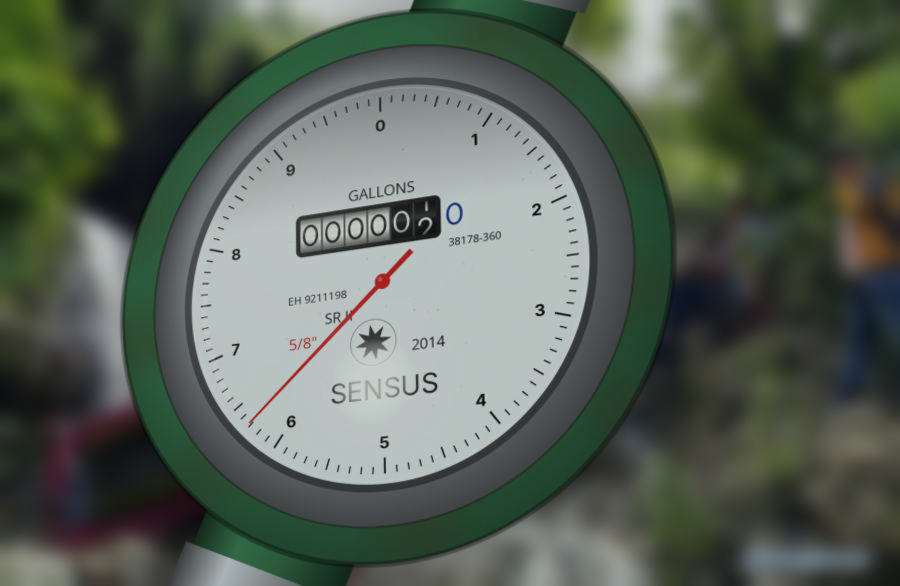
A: 16.3 gal
